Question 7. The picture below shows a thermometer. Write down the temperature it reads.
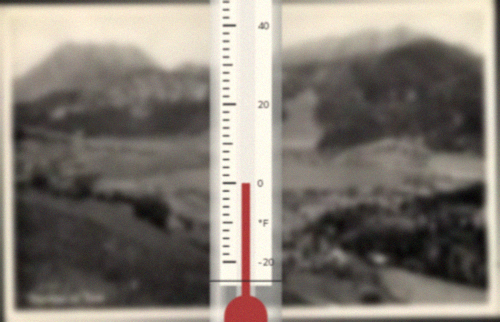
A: 0 °F
